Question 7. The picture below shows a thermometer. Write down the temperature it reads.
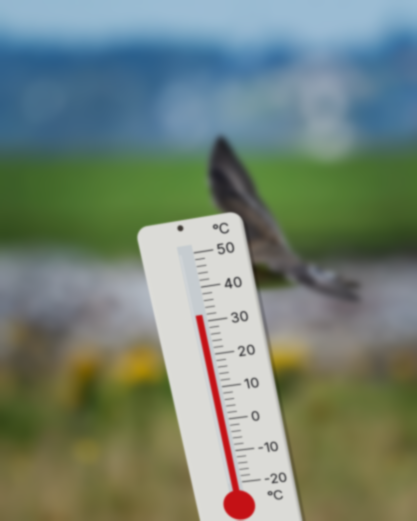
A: 32 °C
